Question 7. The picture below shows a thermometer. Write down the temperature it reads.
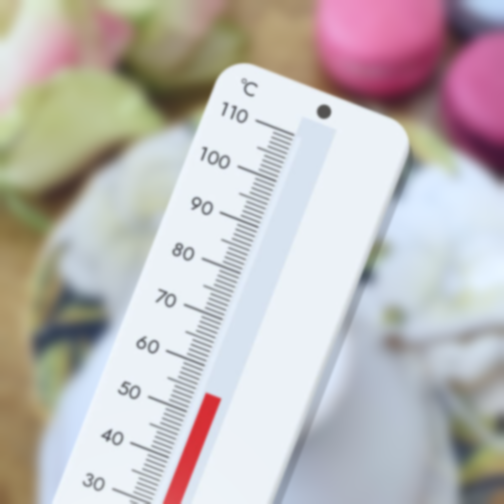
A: 55 °C
